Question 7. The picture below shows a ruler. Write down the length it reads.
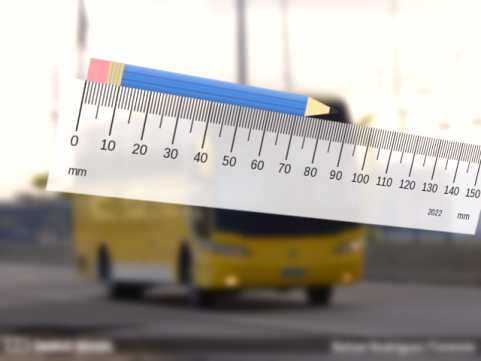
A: 85 mm
